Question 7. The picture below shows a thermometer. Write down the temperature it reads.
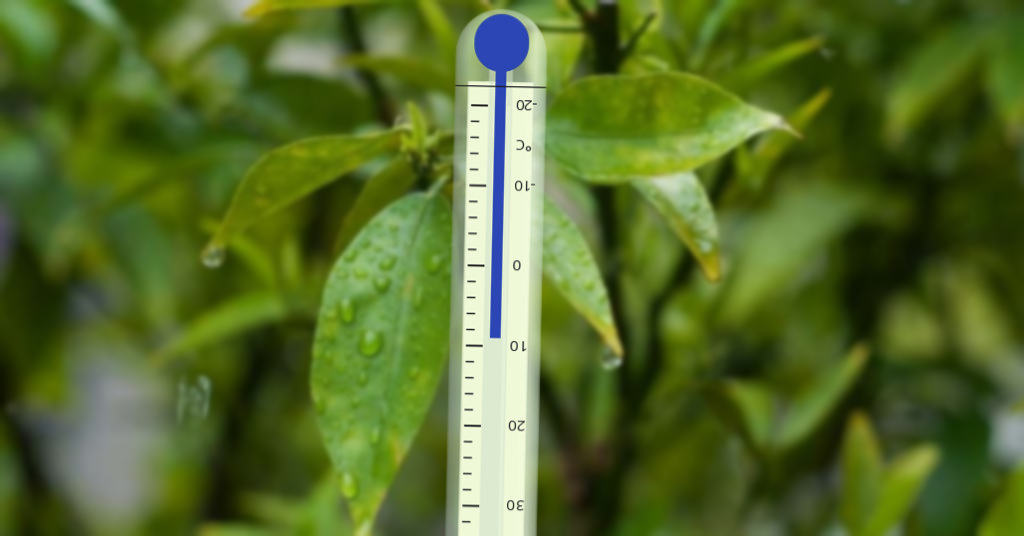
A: 9 °C
